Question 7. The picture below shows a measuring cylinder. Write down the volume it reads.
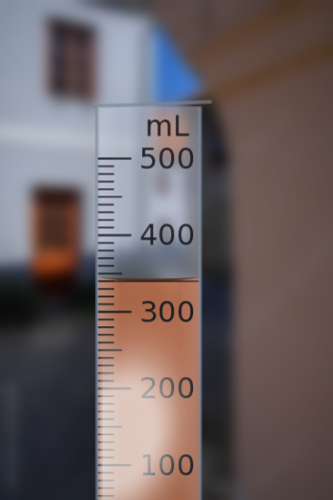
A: 340 mL
